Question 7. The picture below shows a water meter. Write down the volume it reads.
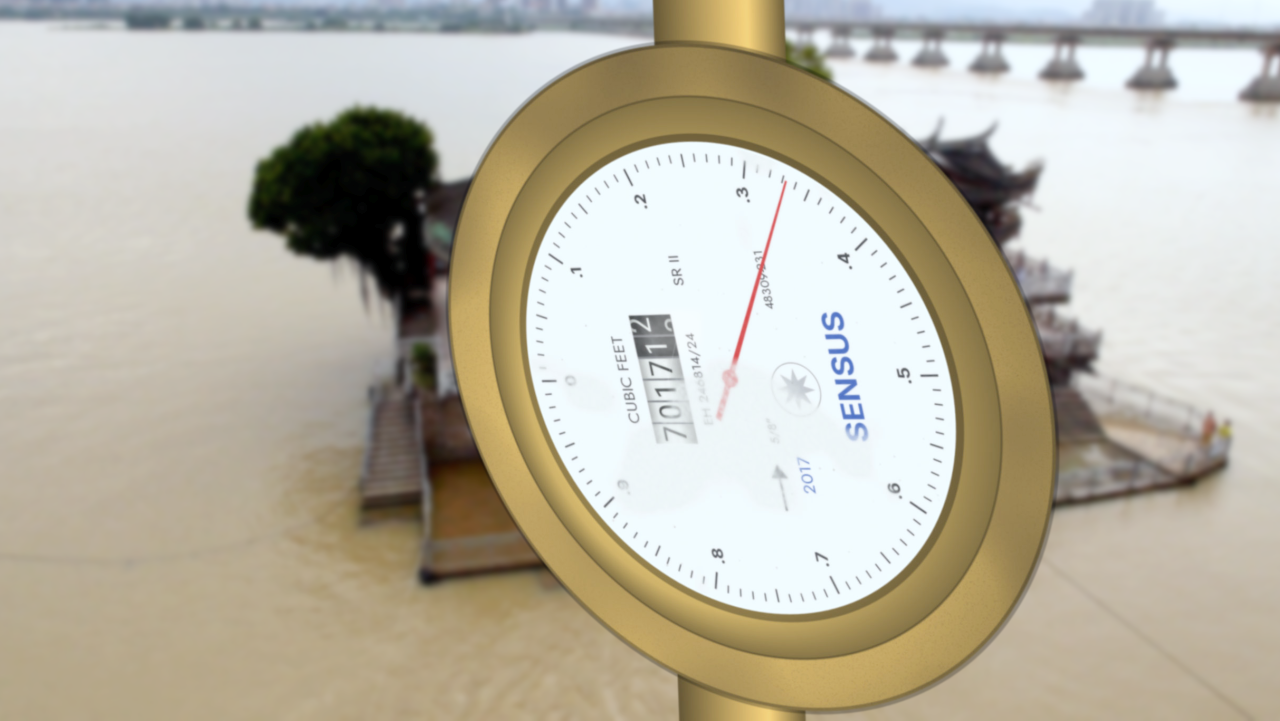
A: 701712.33 ft³
